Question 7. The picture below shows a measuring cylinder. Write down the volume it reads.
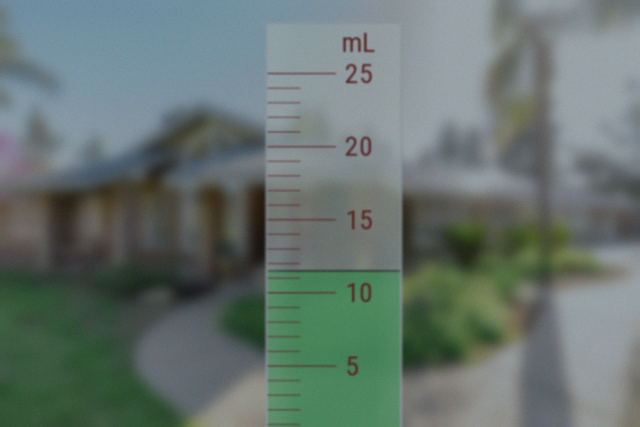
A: 11.5 mL
